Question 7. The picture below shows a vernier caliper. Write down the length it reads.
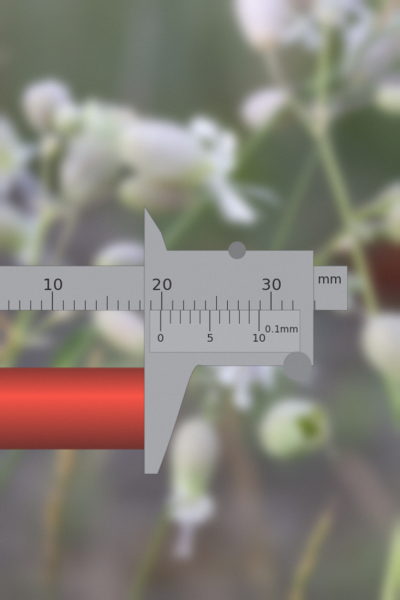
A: 19.9 mm
